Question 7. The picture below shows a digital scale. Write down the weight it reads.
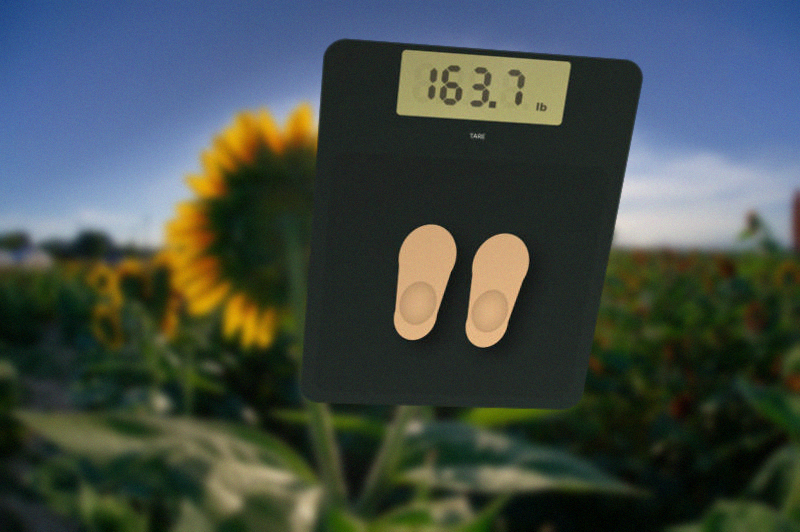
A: 163.7 lb
